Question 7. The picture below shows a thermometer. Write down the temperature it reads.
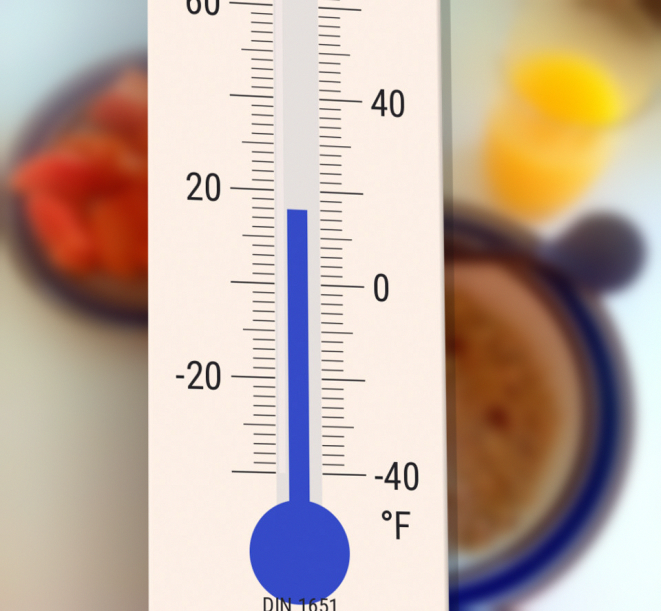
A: 16 °F
